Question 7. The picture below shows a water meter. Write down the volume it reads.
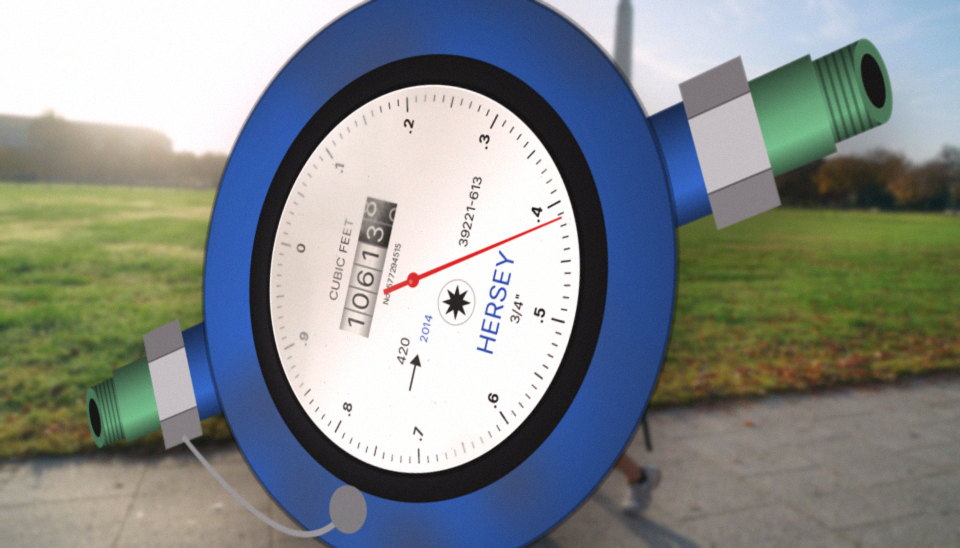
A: 106138.41 ft³
